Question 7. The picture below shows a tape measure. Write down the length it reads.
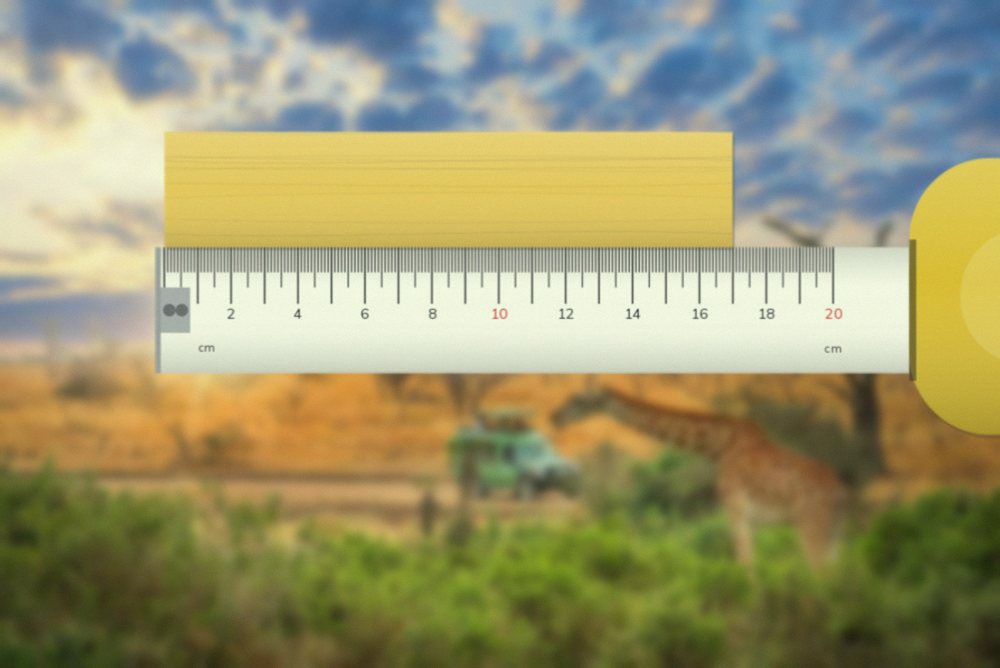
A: 17 cm
